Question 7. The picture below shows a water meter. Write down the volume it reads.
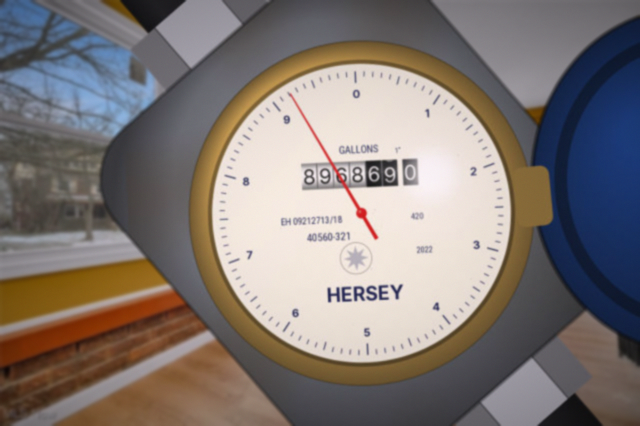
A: 8968689.2 gal
